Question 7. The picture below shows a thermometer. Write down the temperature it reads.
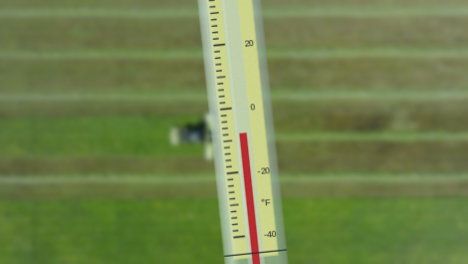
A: -8 °F
